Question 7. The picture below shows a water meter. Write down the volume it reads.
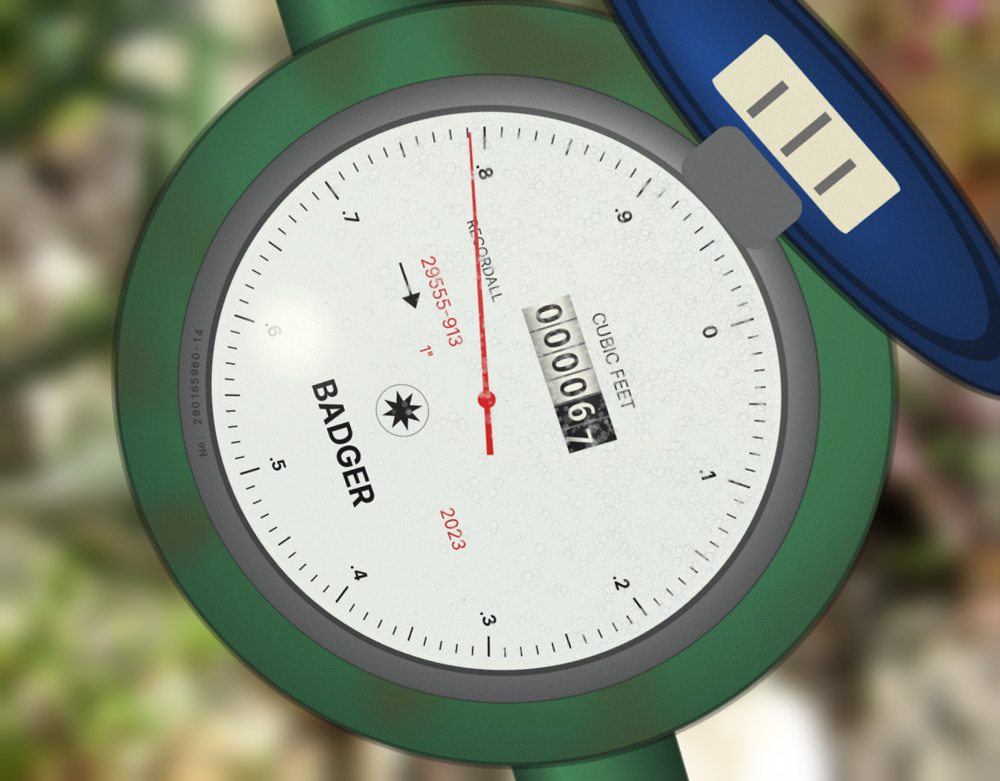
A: 66.79 ft³
